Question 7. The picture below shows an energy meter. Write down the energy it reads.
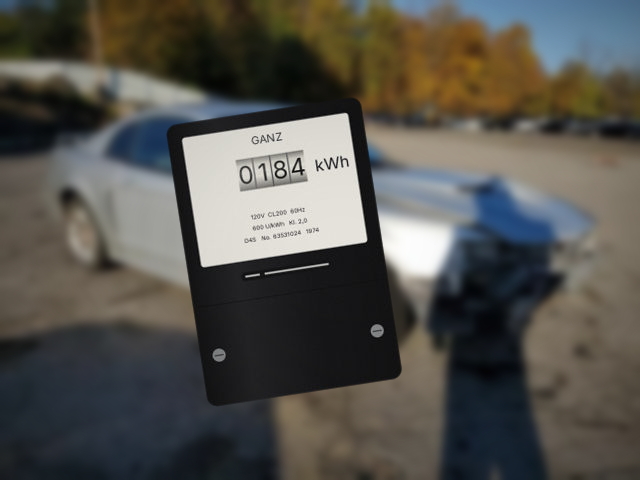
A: 184 kWh
